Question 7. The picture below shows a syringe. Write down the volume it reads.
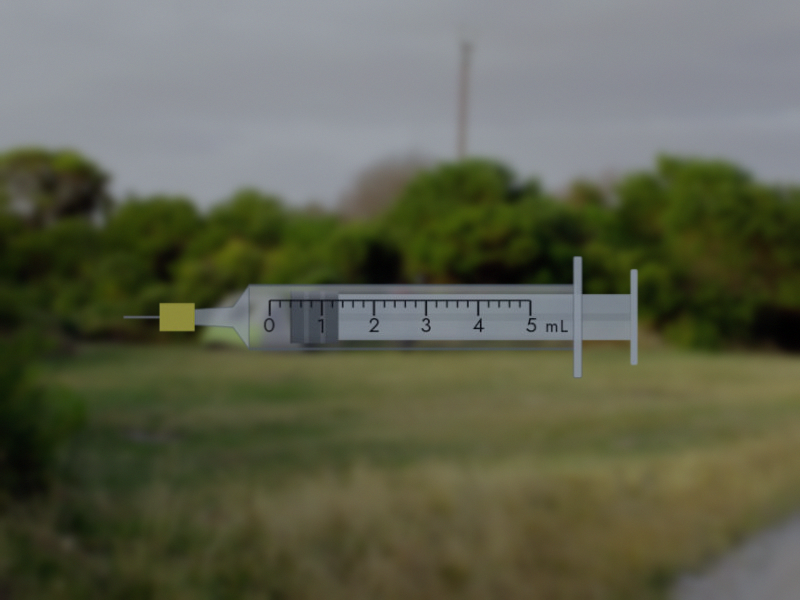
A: 0.4 mL
